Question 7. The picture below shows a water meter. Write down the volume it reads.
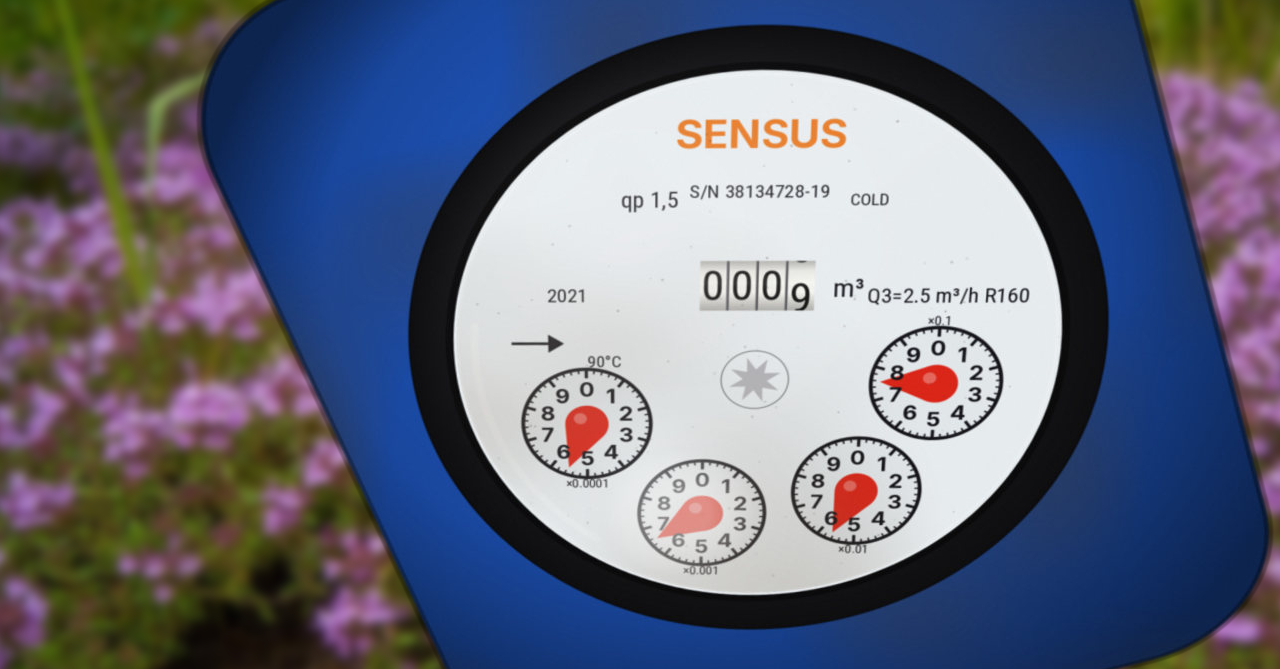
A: 8.7565 m³
